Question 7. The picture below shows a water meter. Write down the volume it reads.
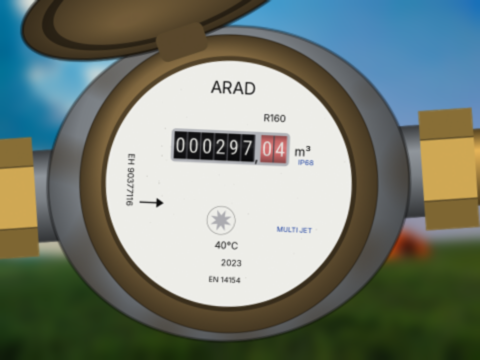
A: 297.04 m³
